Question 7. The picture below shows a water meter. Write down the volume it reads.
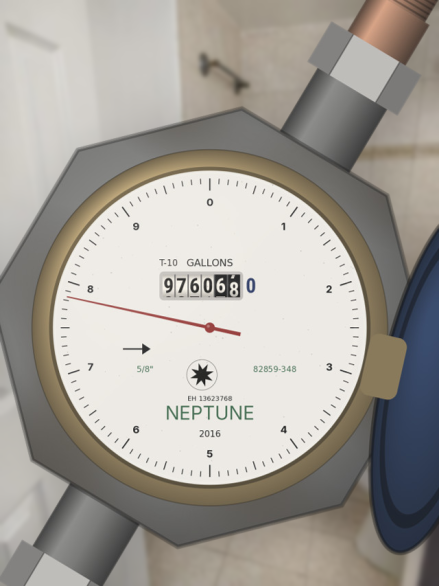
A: 9760677.8 gal
